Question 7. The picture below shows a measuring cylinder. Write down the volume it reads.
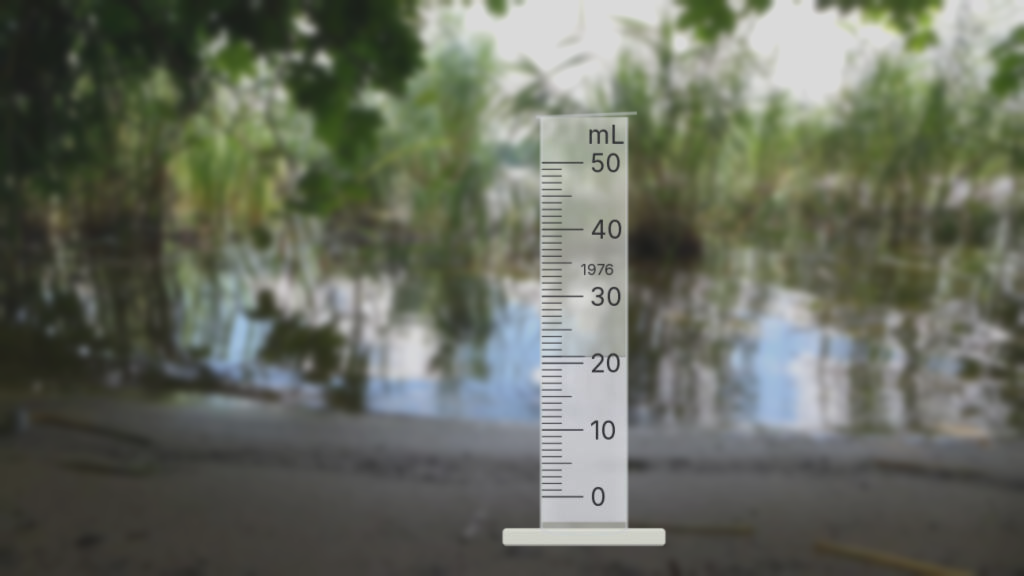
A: 21 mL
